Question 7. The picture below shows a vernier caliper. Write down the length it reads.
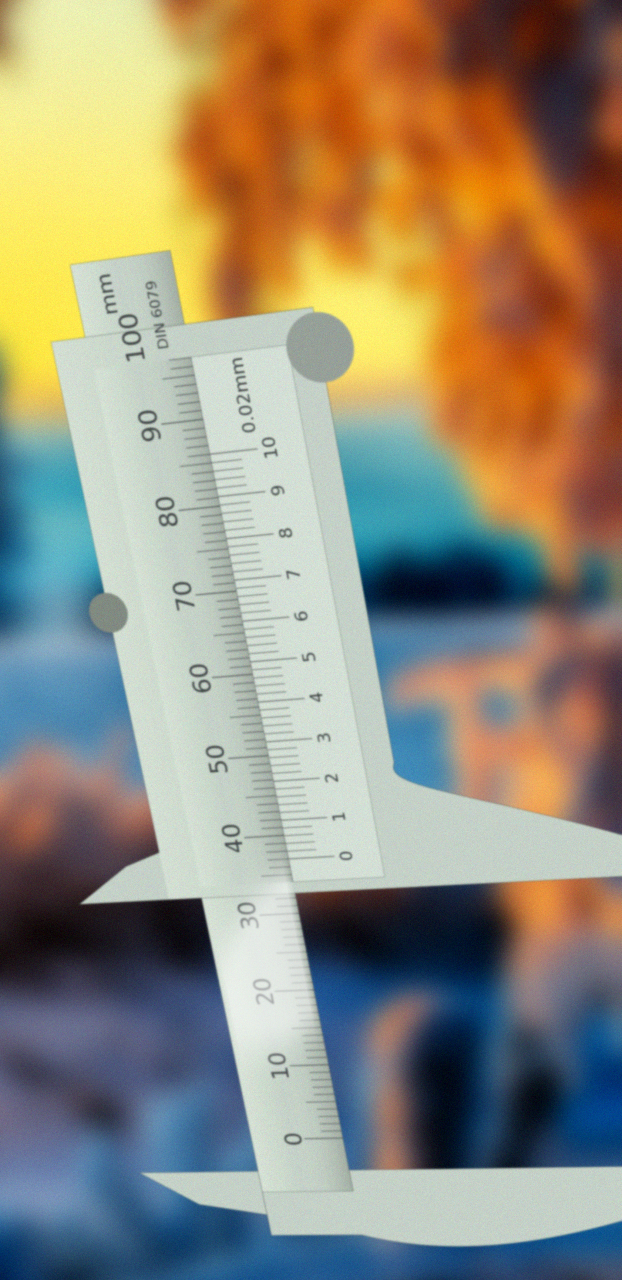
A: 37.0 mm
